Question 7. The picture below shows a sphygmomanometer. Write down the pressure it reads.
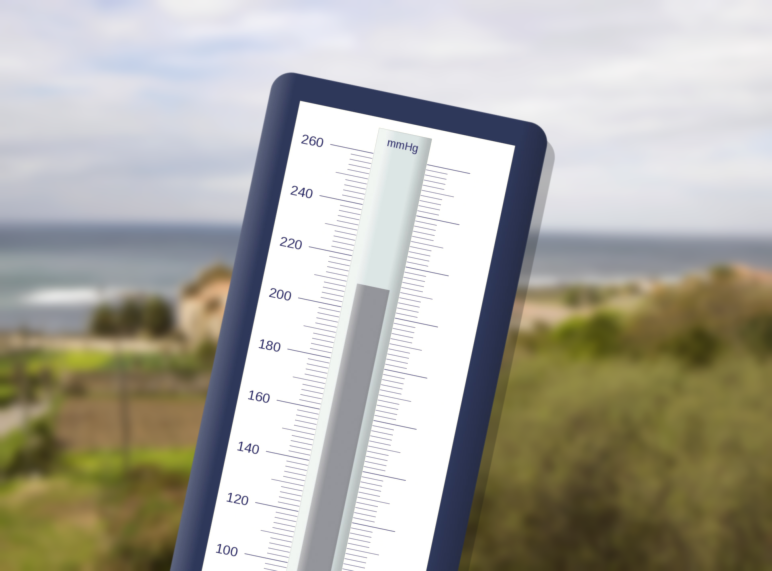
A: 210 mmHg
